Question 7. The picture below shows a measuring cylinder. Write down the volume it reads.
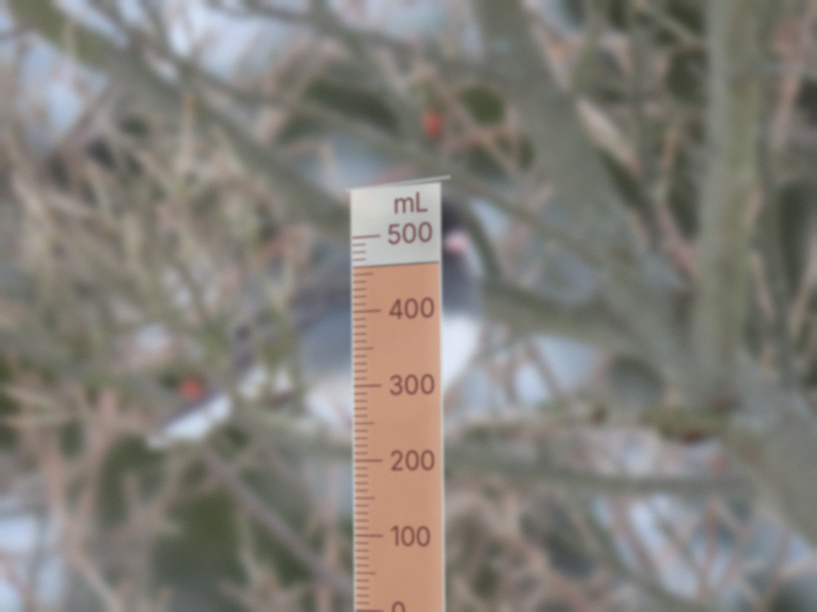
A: 460 mL
